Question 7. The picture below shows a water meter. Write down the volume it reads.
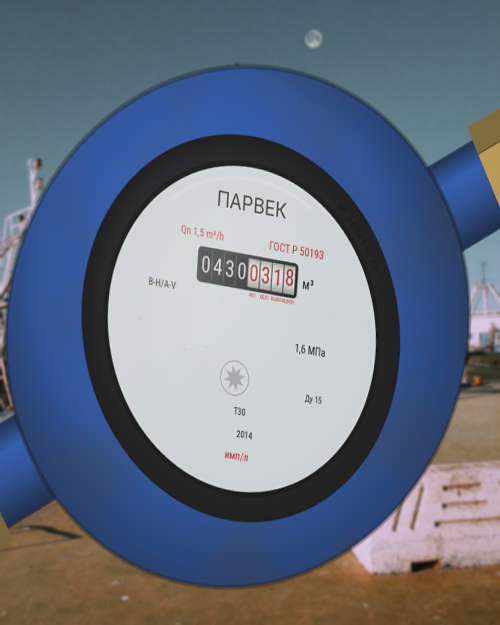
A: 430.0318 m³
